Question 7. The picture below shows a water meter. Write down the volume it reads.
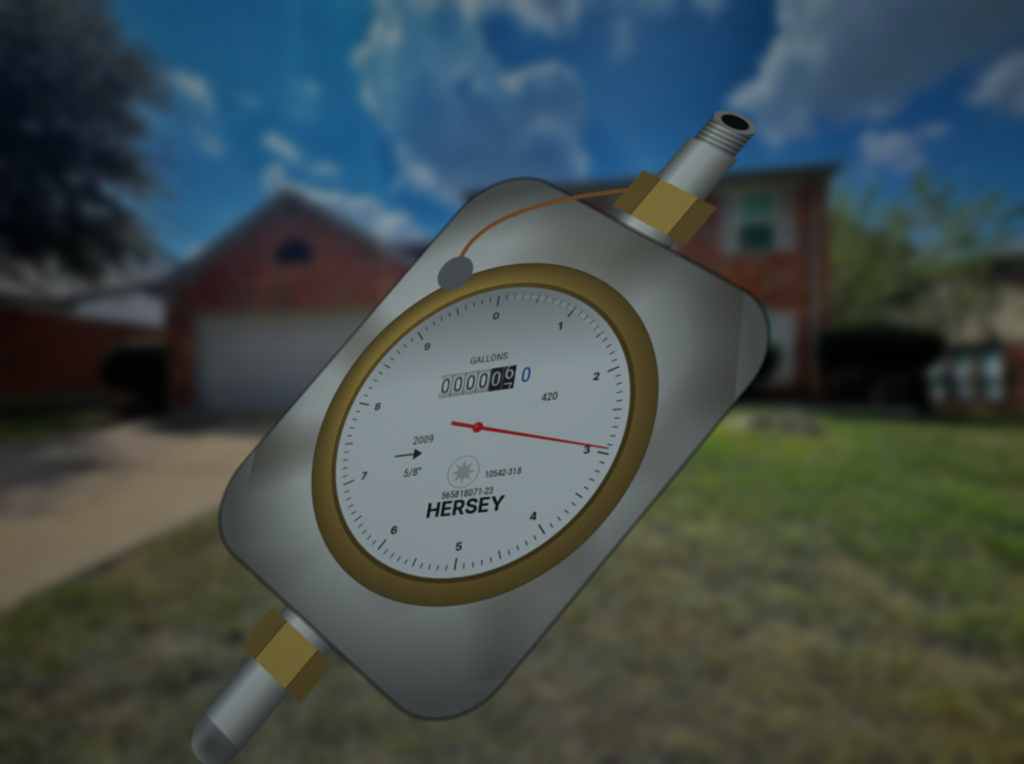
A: 62.9 gal
